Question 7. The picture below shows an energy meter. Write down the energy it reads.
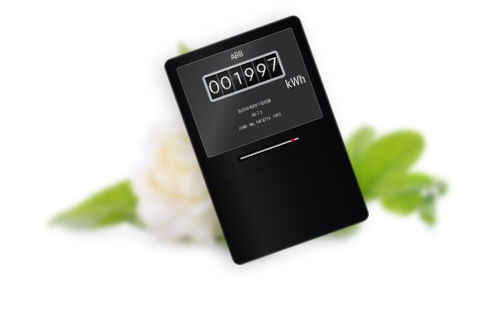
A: 1997 kWh
